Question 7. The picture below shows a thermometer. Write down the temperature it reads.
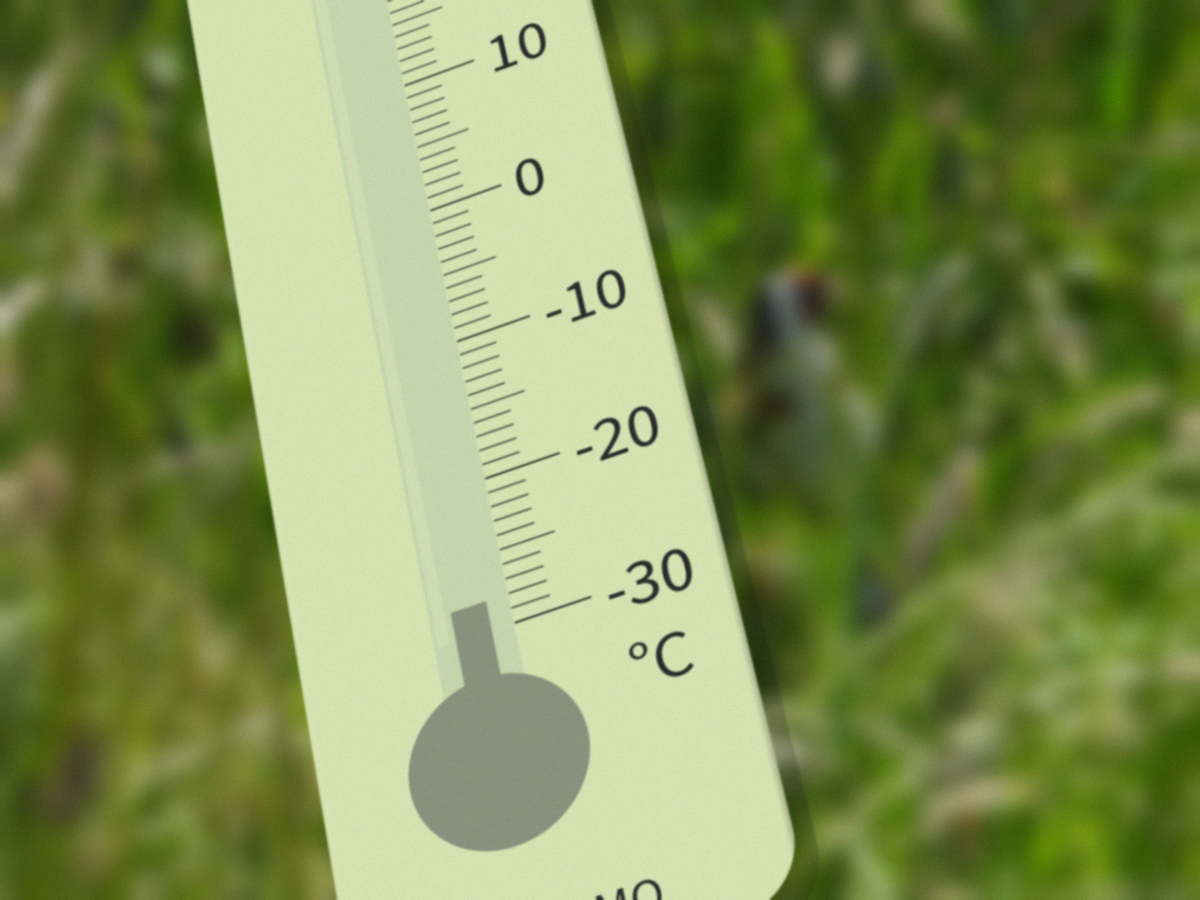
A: -28 °C
